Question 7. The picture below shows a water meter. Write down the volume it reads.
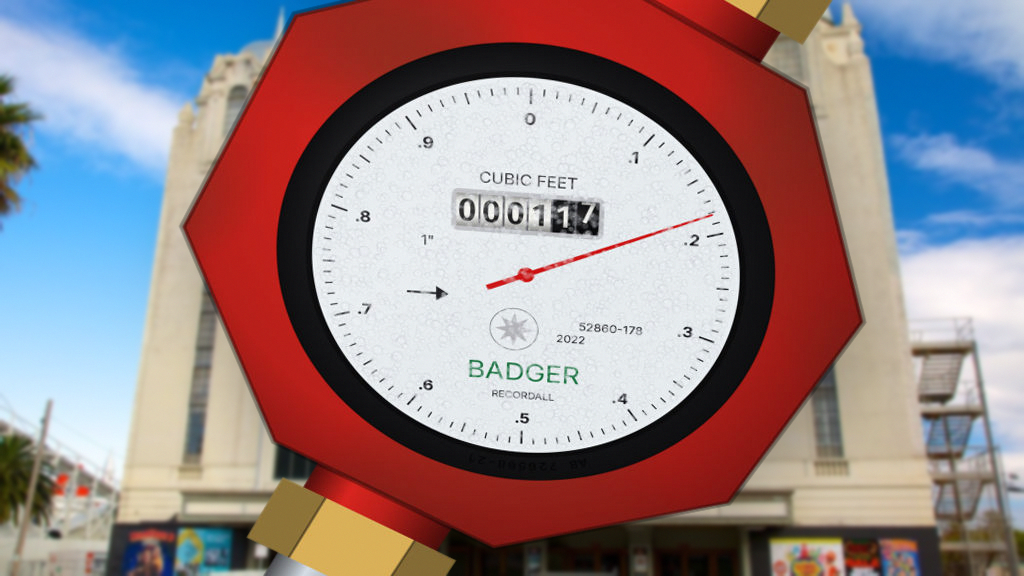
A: 117.18 ft³
